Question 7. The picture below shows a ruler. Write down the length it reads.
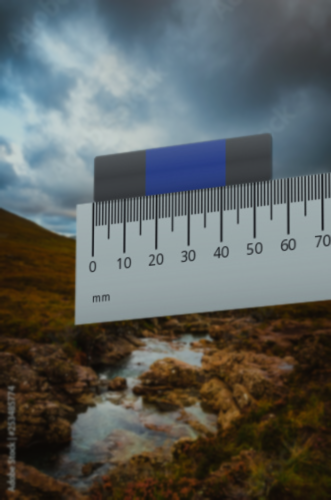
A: 55 mm
